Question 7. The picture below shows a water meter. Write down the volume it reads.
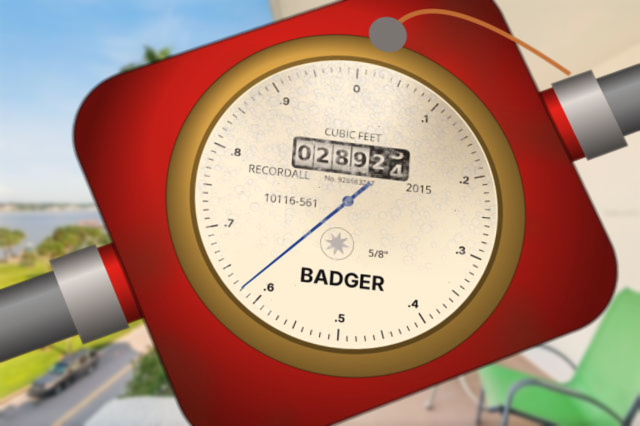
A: 28923.62 ft³
